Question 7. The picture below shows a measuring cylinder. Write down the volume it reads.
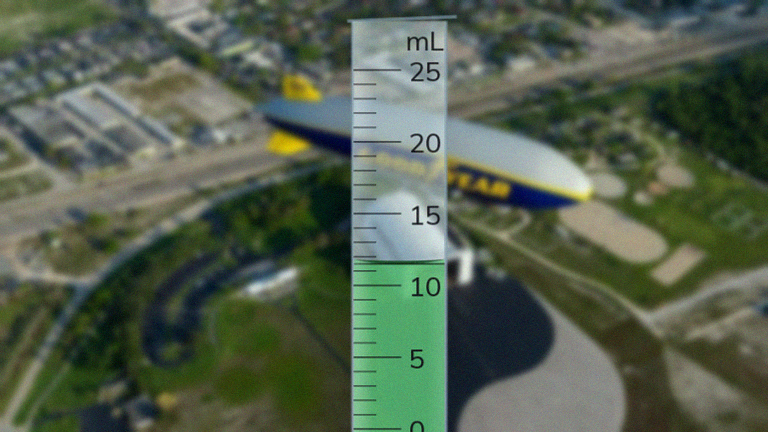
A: 11.5 mL
